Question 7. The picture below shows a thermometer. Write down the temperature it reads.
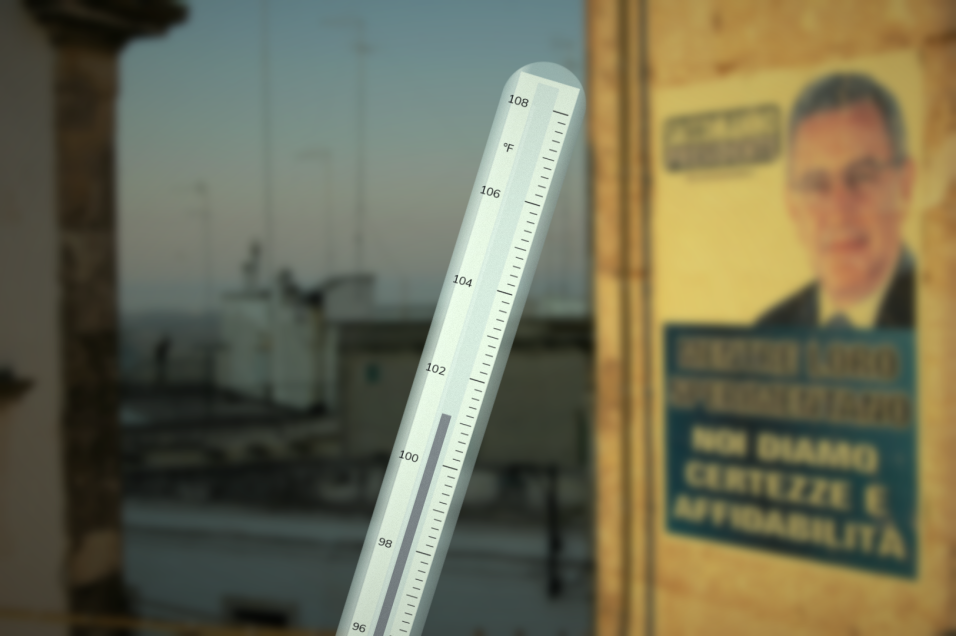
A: 101.1 °F
